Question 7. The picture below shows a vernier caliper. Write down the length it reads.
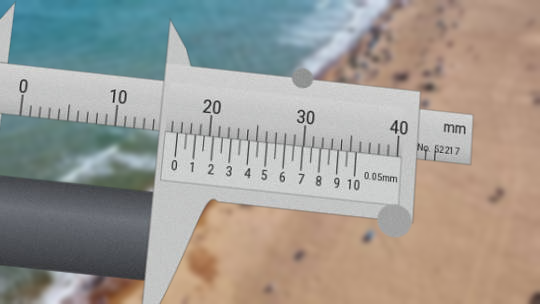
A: 16.6 mm
